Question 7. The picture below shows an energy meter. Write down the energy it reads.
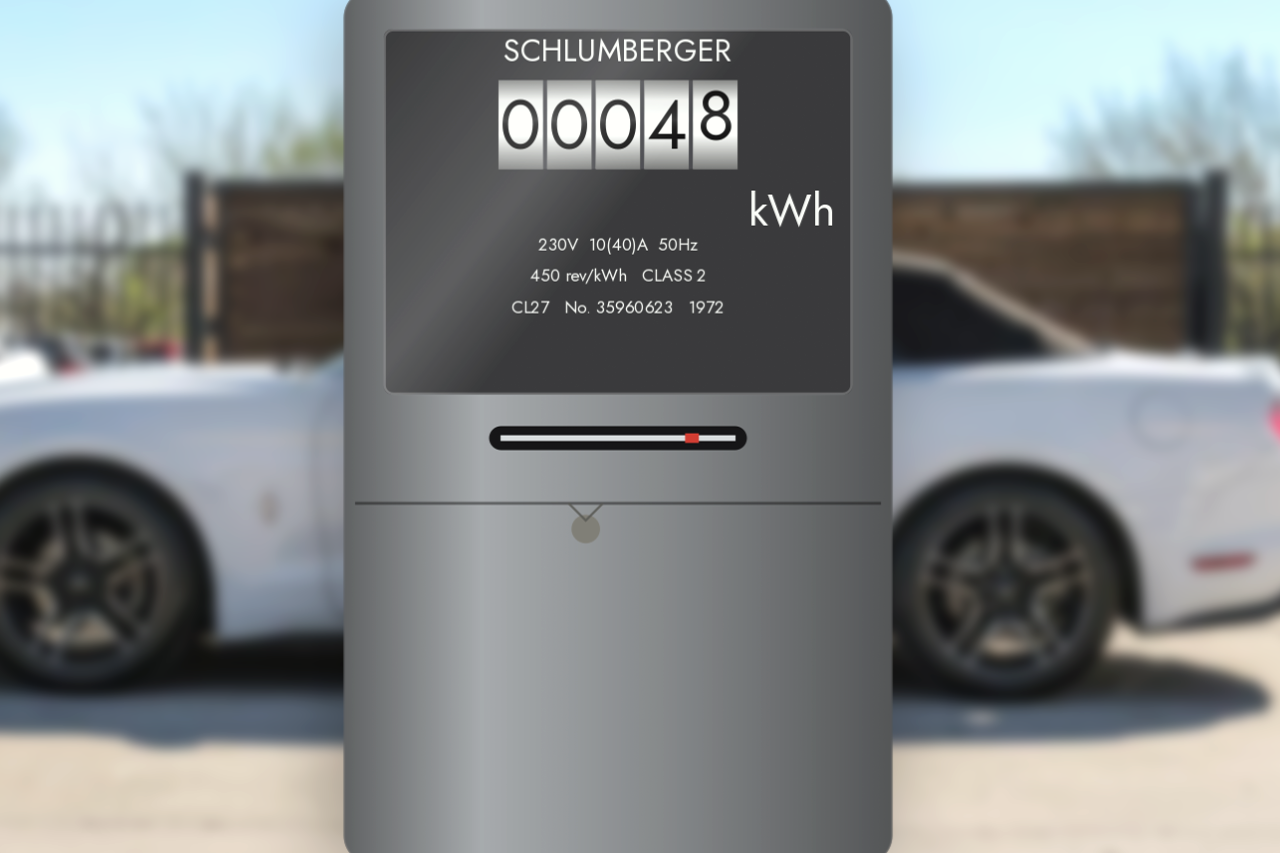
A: 48 kWh
